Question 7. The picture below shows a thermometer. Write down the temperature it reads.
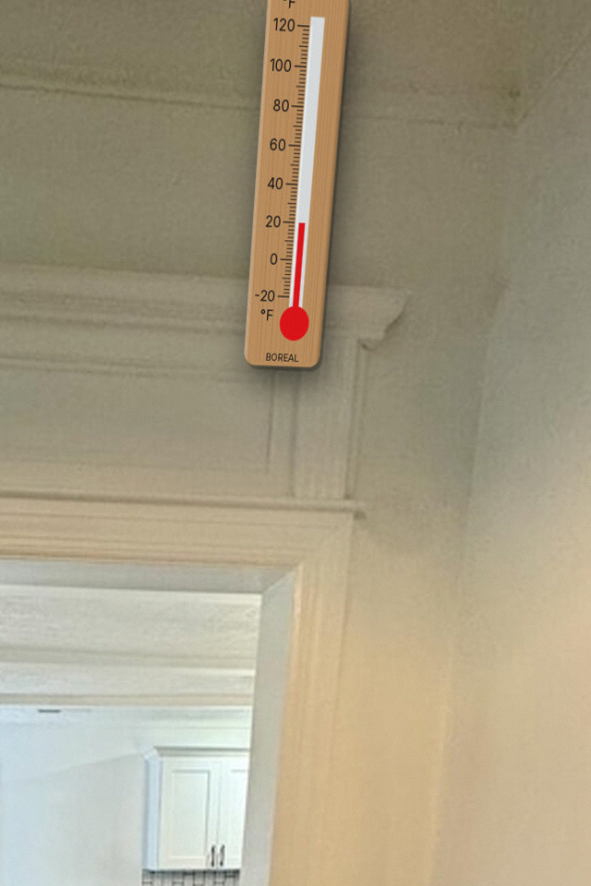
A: 20 °F
